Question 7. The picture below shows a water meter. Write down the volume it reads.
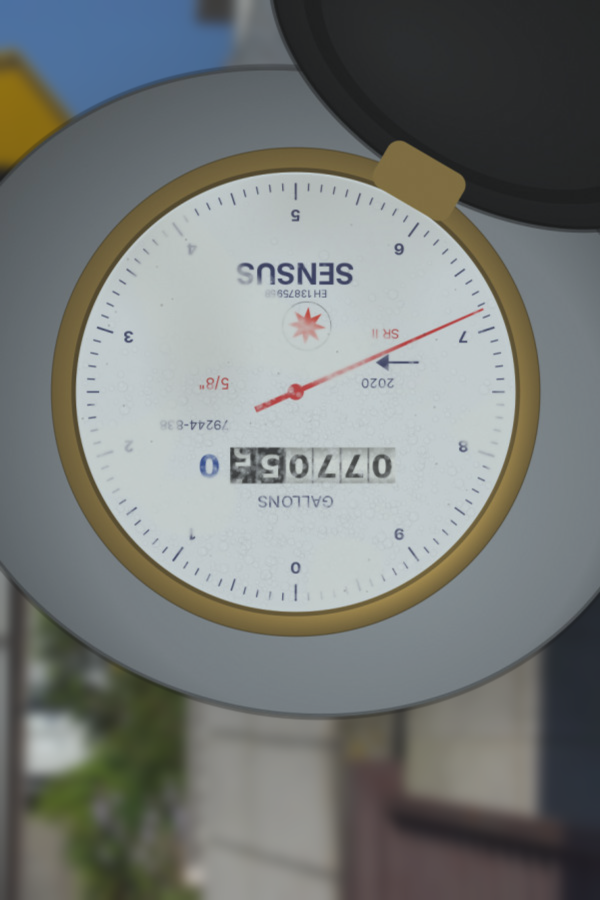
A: 770546.8 gal
